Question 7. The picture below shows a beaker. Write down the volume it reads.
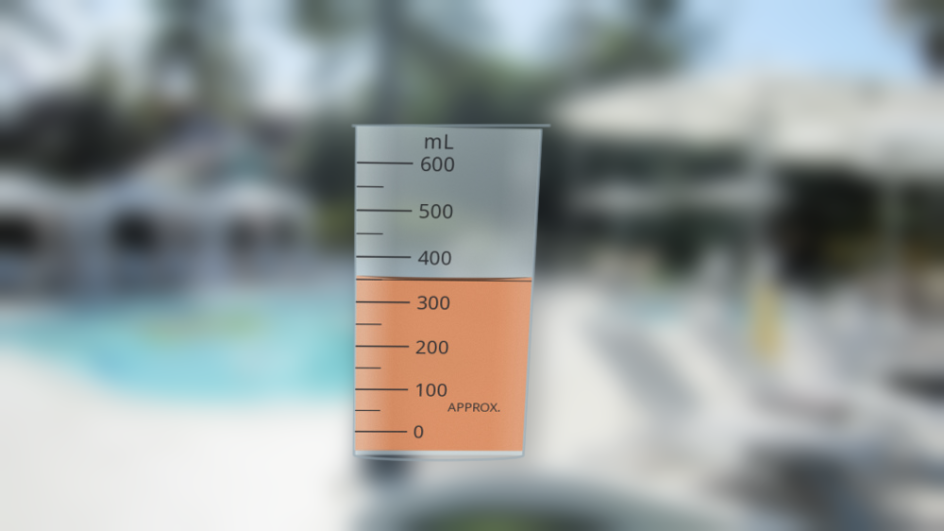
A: 350 mL
